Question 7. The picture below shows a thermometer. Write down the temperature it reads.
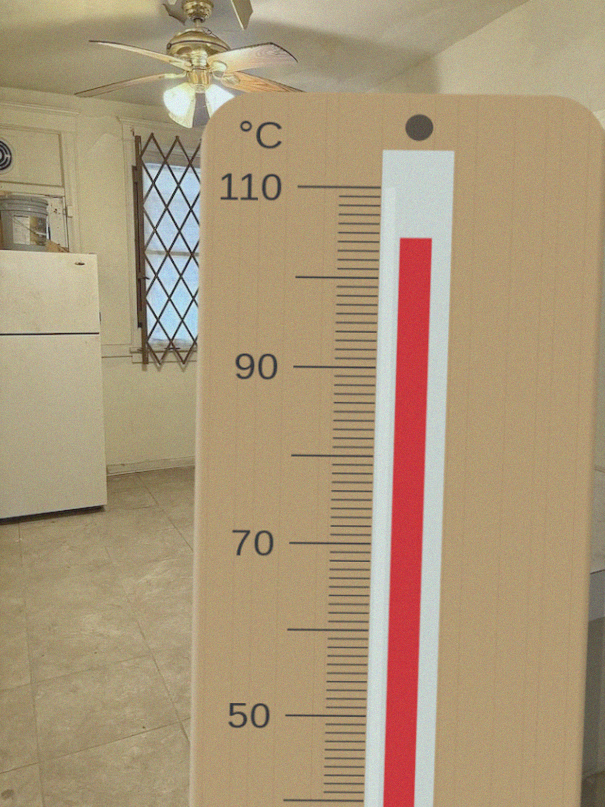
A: 104.5 °C
